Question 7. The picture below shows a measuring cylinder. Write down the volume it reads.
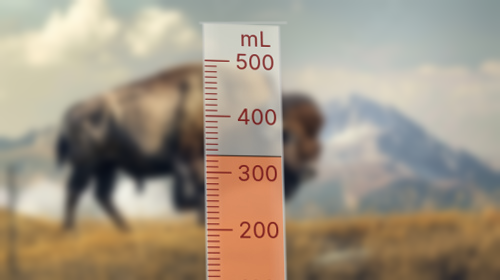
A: 330 mL
